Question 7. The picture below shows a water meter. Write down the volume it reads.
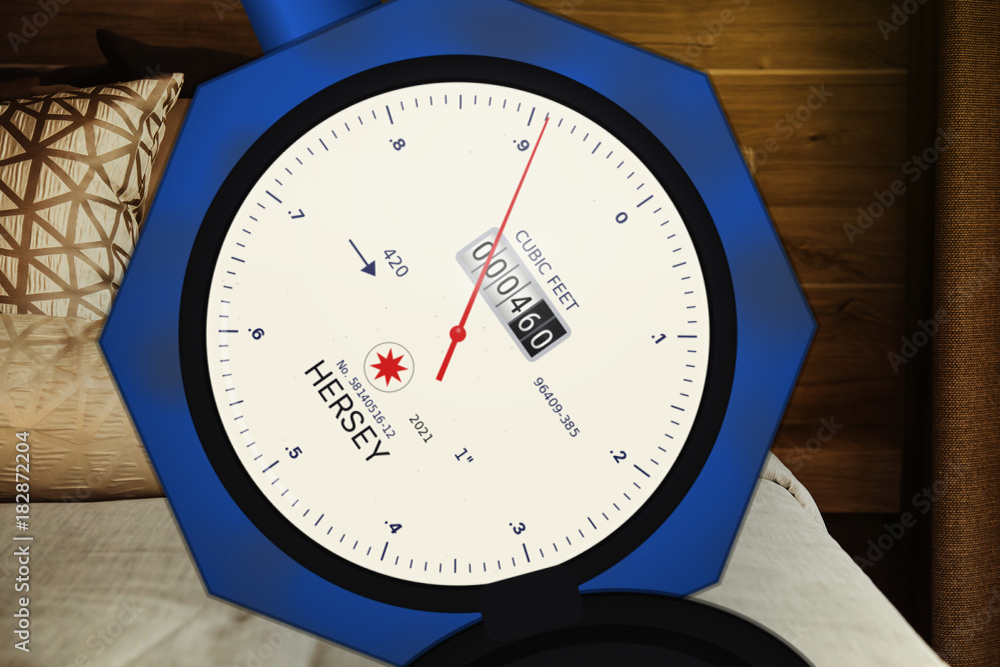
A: 459.91 ft³
